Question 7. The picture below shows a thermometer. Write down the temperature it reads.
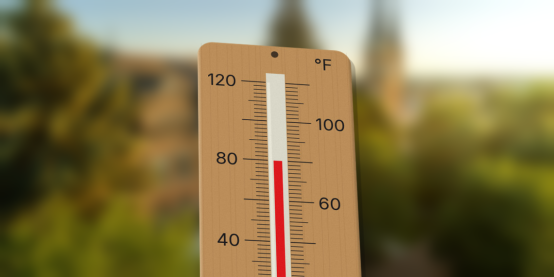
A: 80 °F
